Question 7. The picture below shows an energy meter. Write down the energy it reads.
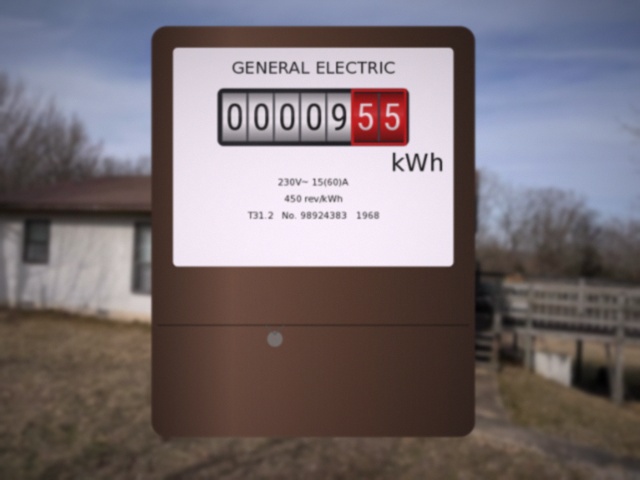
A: 9.55 kWh
